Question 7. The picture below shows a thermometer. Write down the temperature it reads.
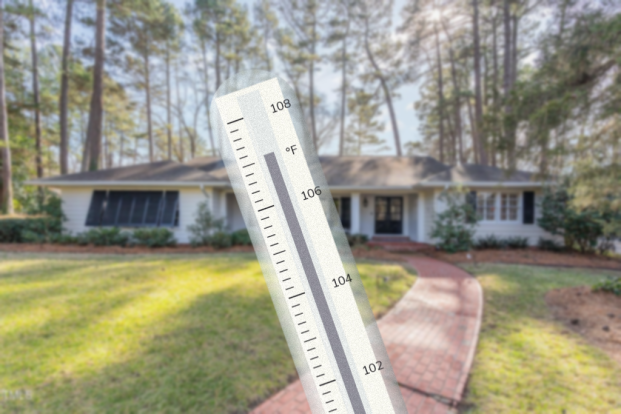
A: 107.1 °F
